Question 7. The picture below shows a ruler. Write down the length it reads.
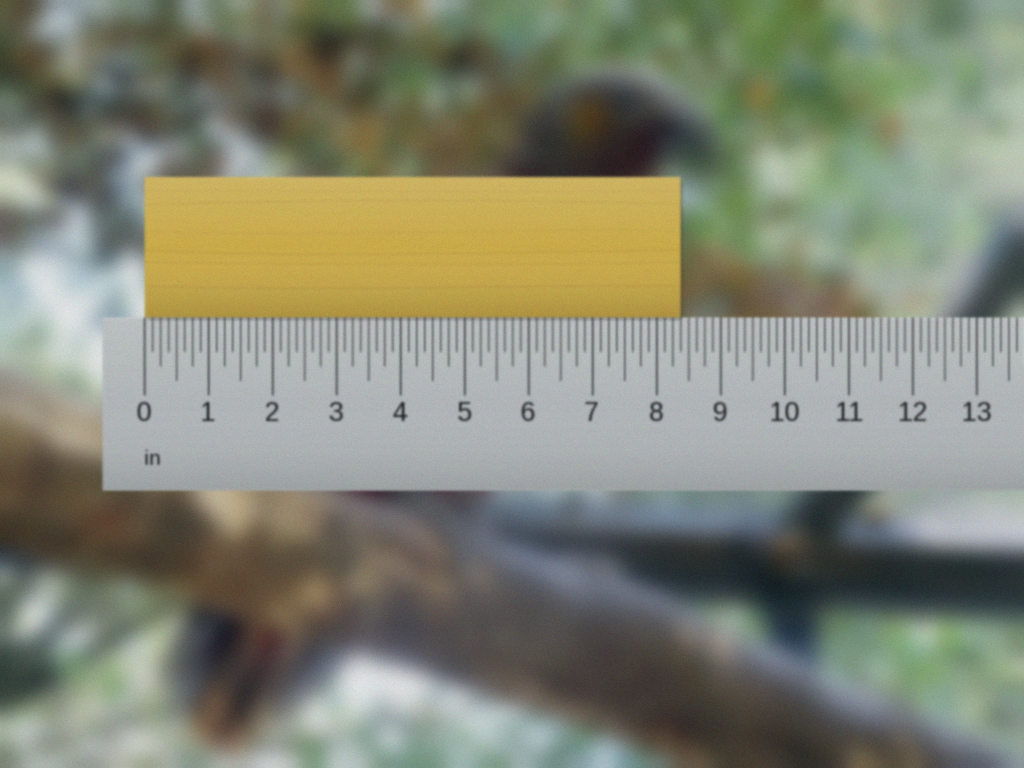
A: 8.375 in
